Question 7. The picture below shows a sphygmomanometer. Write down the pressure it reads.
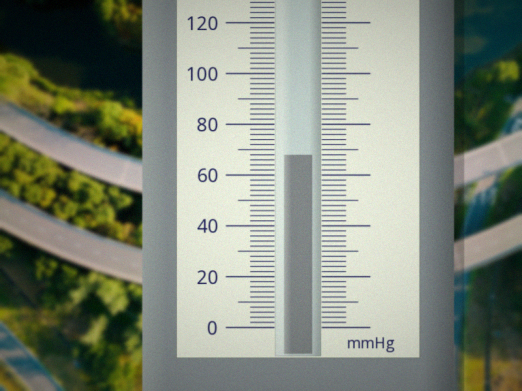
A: 68 mmHg
